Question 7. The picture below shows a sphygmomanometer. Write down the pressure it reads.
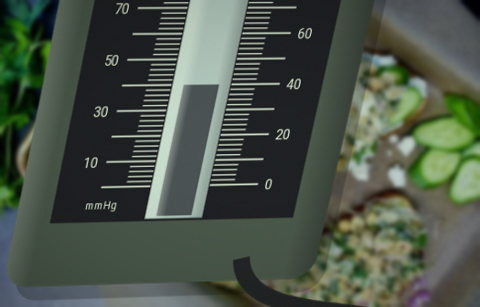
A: 40 mmHg
